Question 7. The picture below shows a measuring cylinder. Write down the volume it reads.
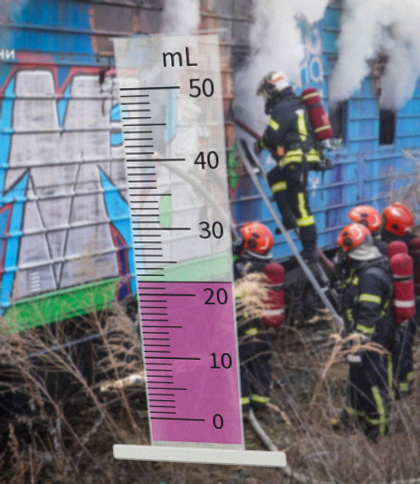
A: 22 mL
